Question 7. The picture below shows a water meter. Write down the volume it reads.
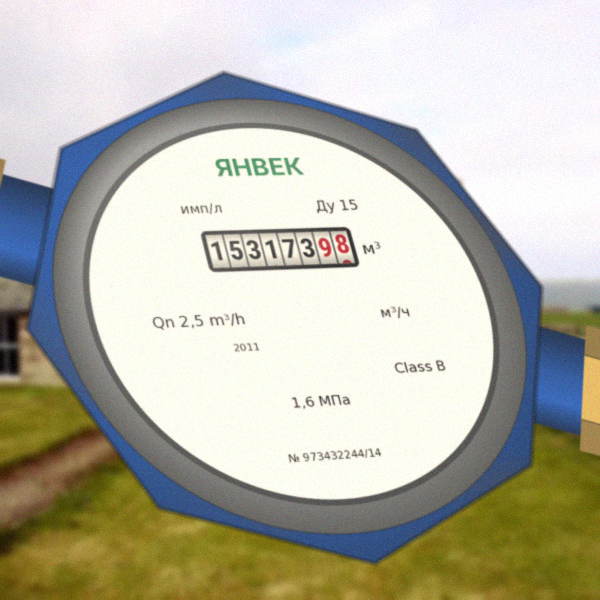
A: 153173.98 m³
